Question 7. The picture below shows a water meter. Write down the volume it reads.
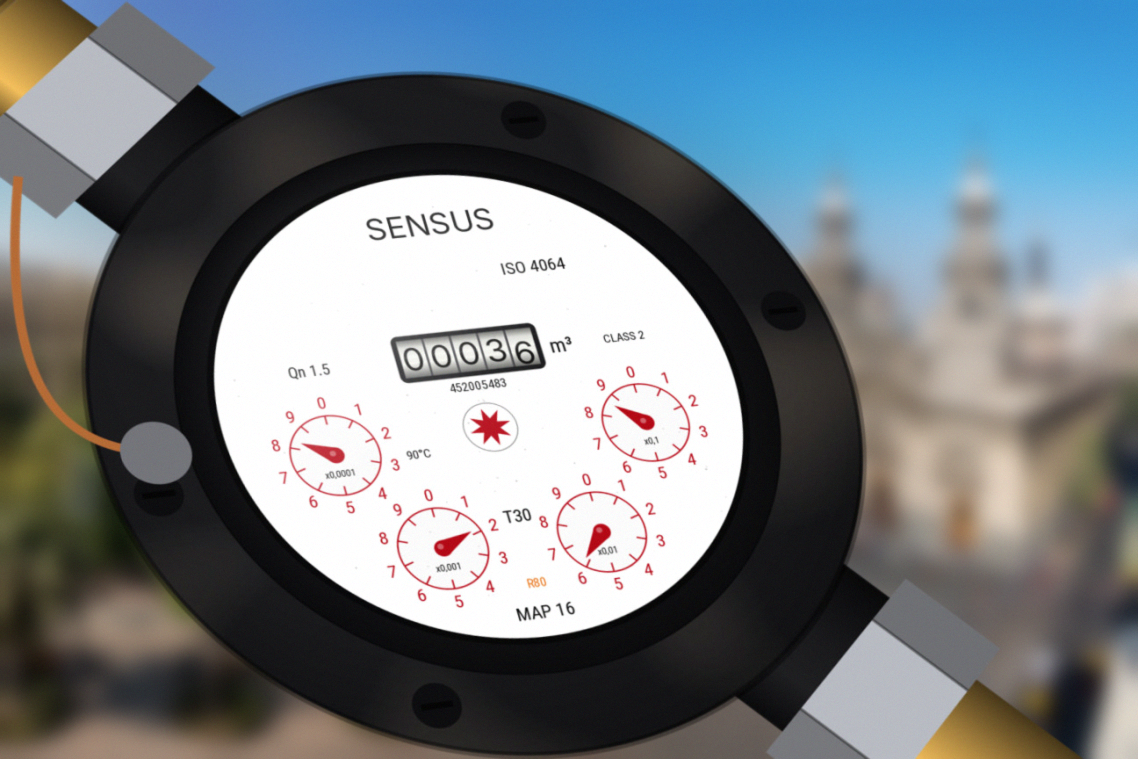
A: 35.8618 m³
